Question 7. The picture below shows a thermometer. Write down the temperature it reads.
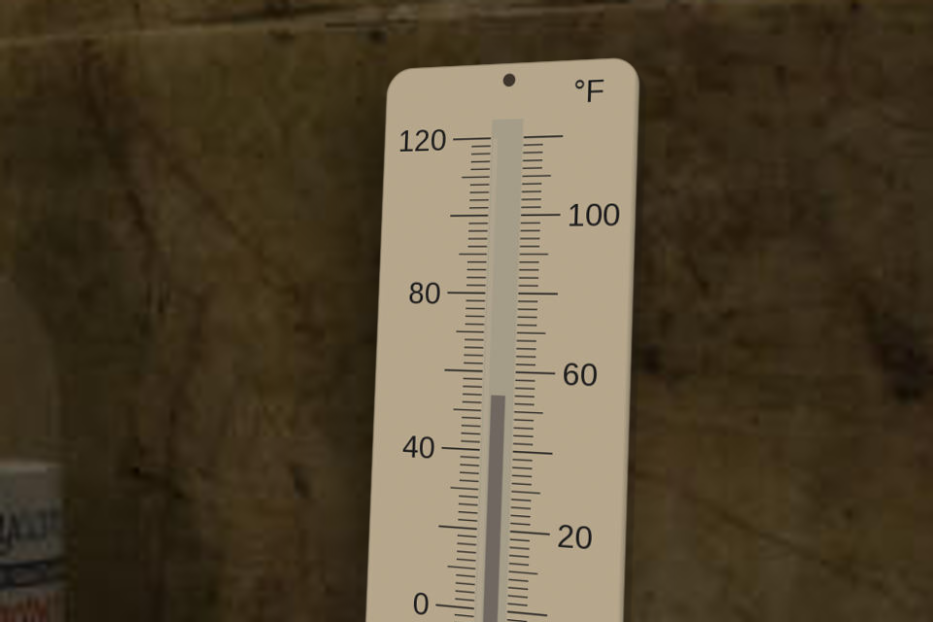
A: 54 °F
